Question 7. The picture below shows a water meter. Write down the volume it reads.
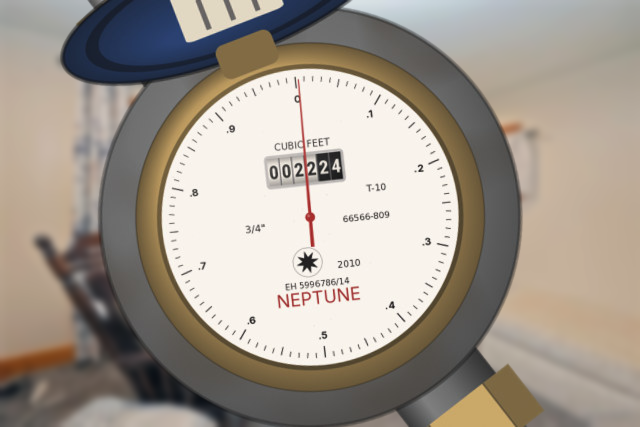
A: 2224.00 ft³
